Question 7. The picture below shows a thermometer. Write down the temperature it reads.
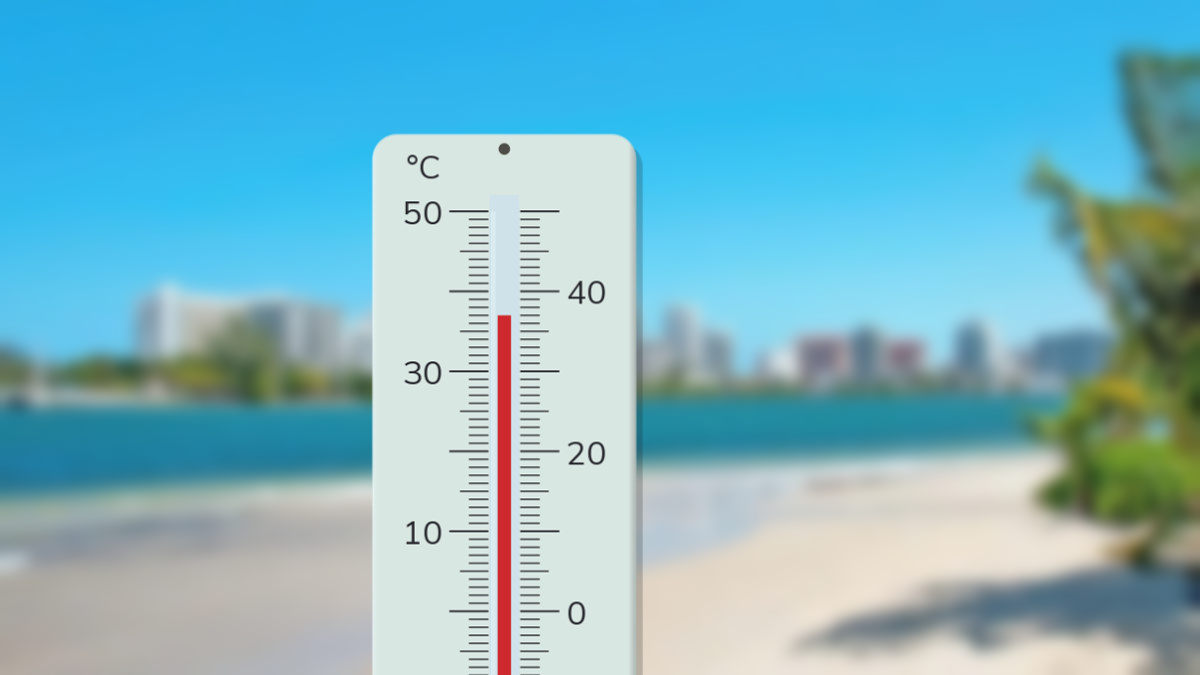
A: 37 °C
